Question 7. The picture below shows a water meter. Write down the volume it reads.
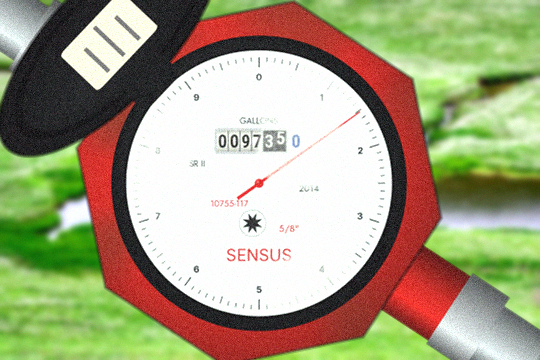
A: 97351.5 gal
